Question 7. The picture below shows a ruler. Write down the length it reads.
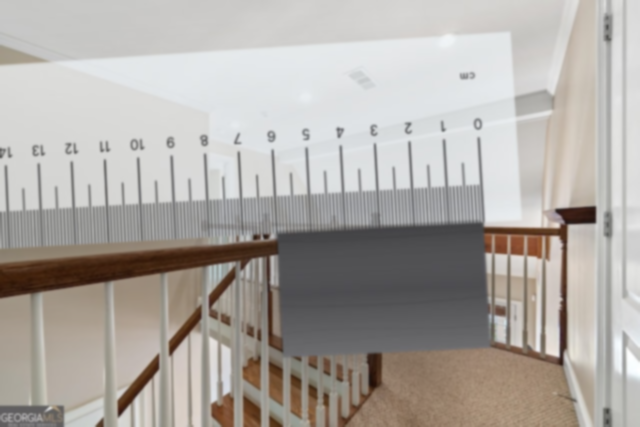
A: 6 cm
